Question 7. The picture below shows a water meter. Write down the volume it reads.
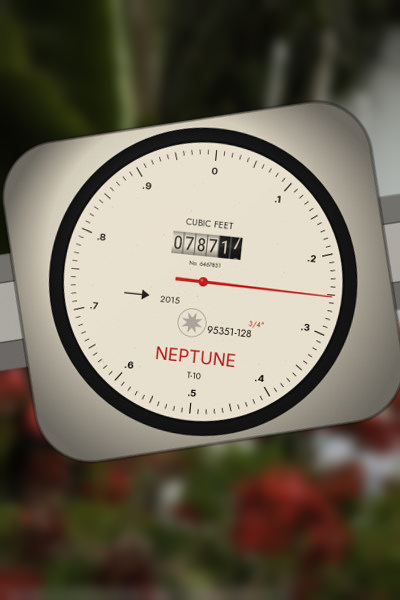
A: 78717.25 ft³
